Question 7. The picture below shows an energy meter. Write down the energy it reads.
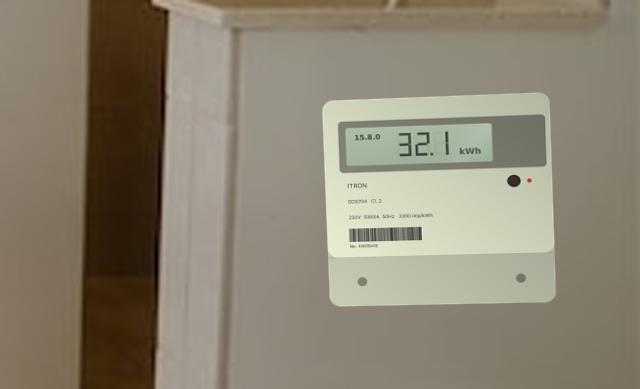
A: 32.1 kWh
